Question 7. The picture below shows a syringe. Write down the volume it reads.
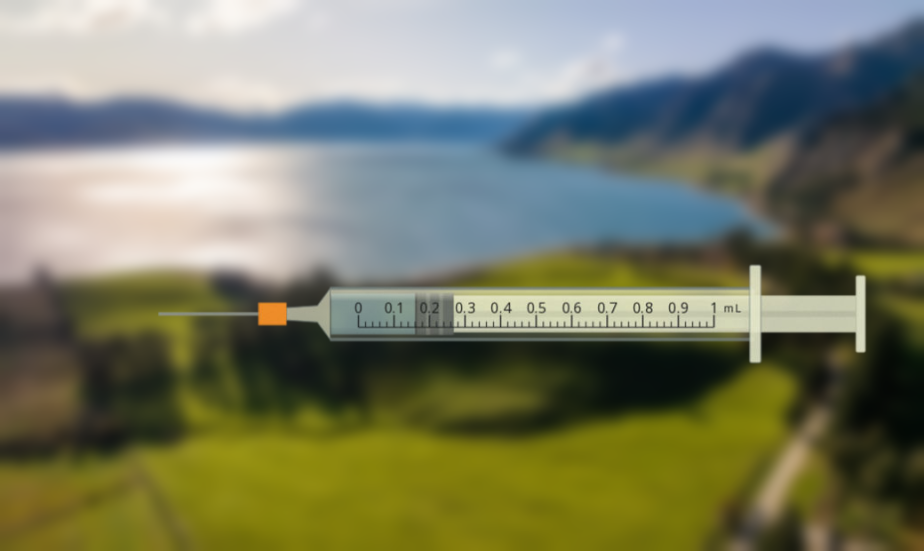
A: 0.16 mL
